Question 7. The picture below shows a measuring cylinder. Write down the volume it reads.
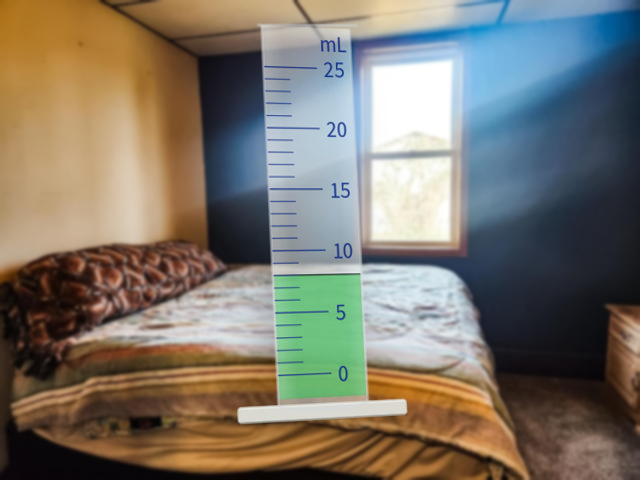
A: 8 mL
